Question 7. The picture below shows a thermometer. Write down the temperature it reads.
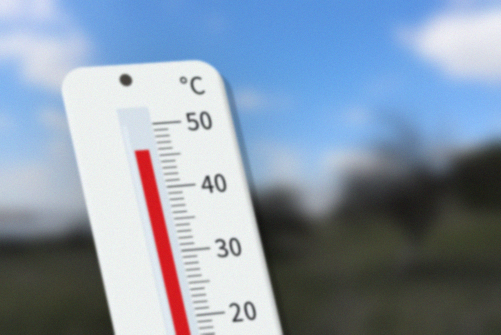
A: 46 °C
